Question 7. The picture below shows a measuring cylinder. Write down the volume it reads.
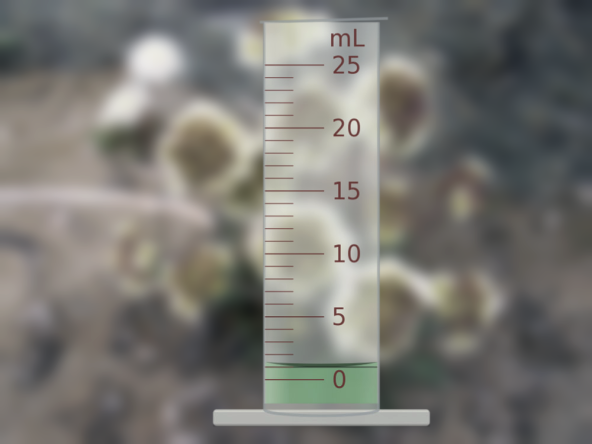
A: 1 mL
